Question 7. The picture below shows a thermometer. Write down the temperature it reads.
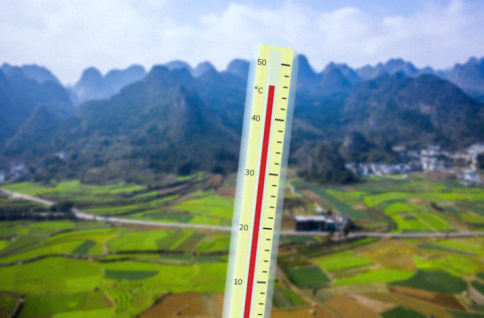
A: 46 °C
